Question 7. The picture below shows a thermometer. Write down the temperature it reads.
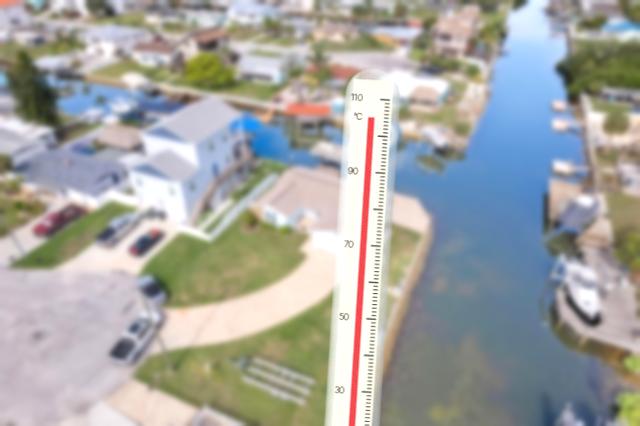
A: 105 °C
